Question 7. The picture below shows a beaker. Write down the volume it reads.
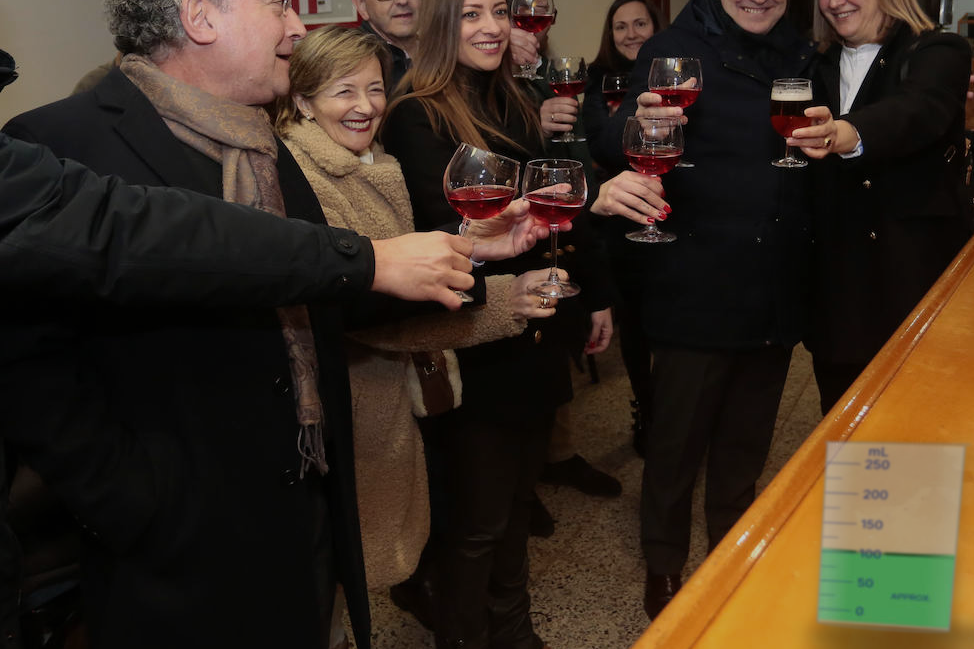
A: 100 mL
